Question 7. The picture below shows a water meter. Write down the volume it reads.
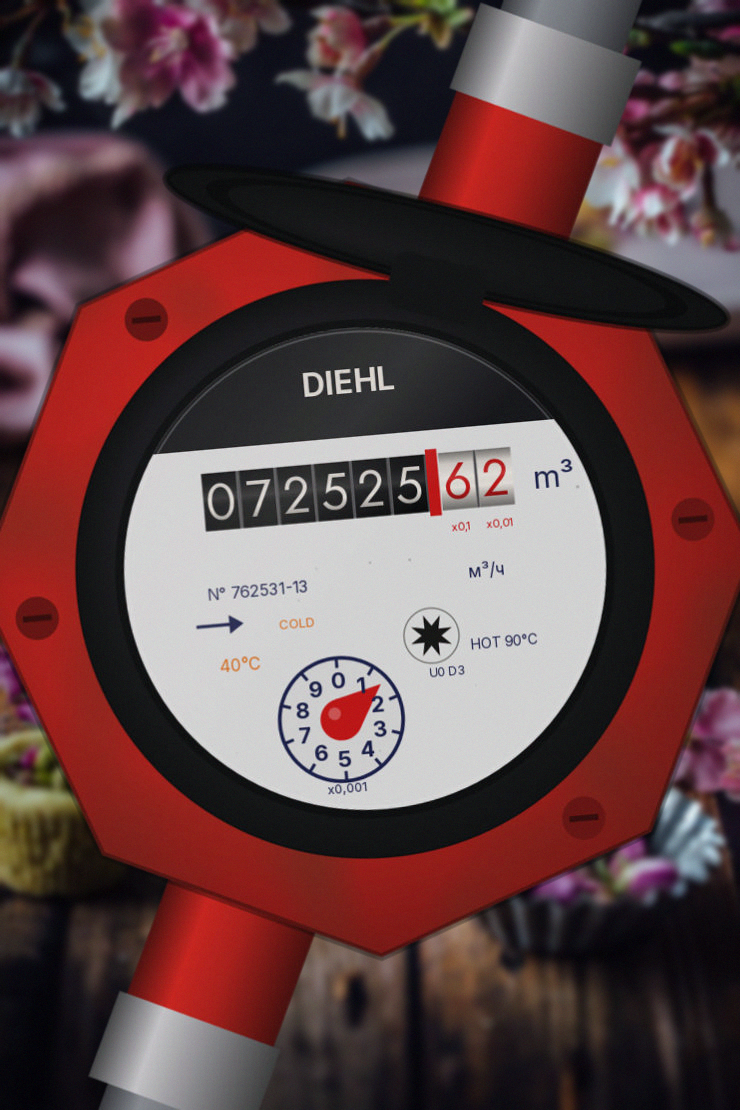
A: 72525.621 m³
